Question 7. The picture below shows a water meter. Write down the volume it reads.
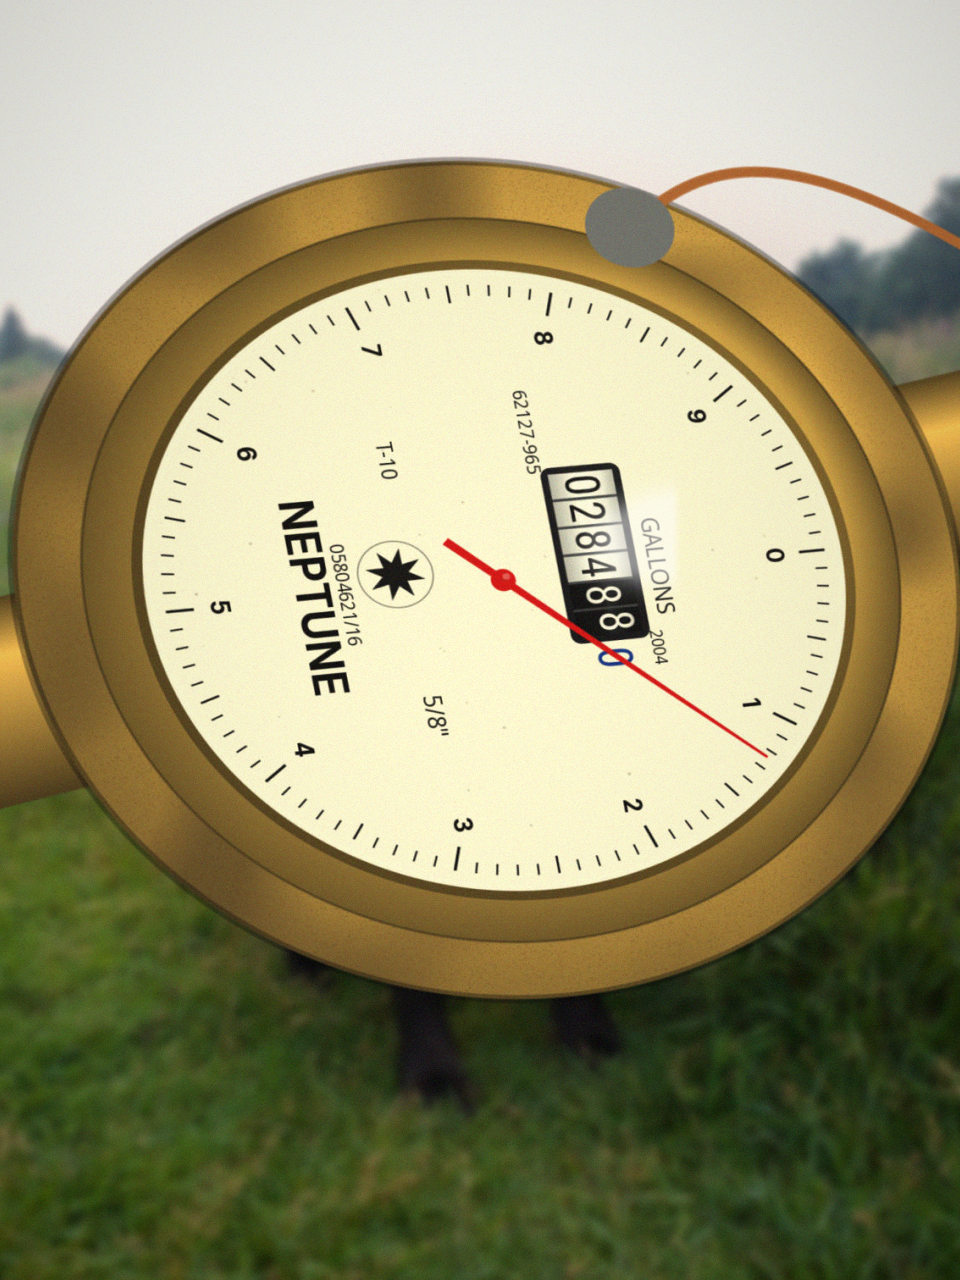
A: 284881.2 gal
